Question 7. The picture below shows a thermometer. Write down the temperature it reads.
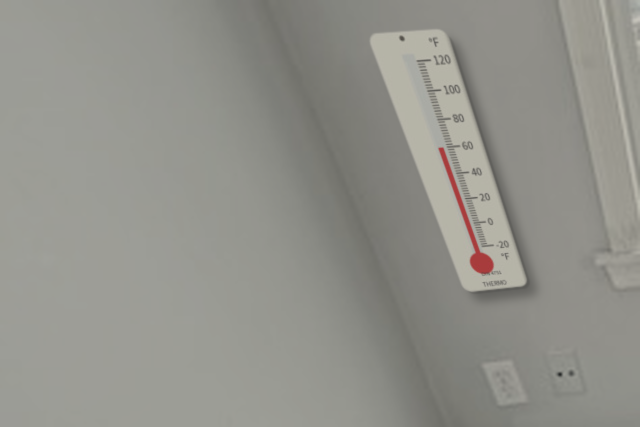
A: 60 °F
